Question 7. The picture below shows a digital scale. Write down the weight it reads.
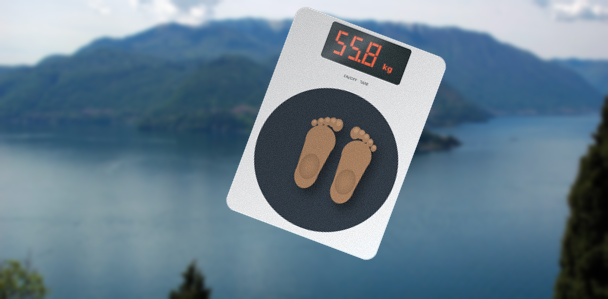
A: 55.8 kg
